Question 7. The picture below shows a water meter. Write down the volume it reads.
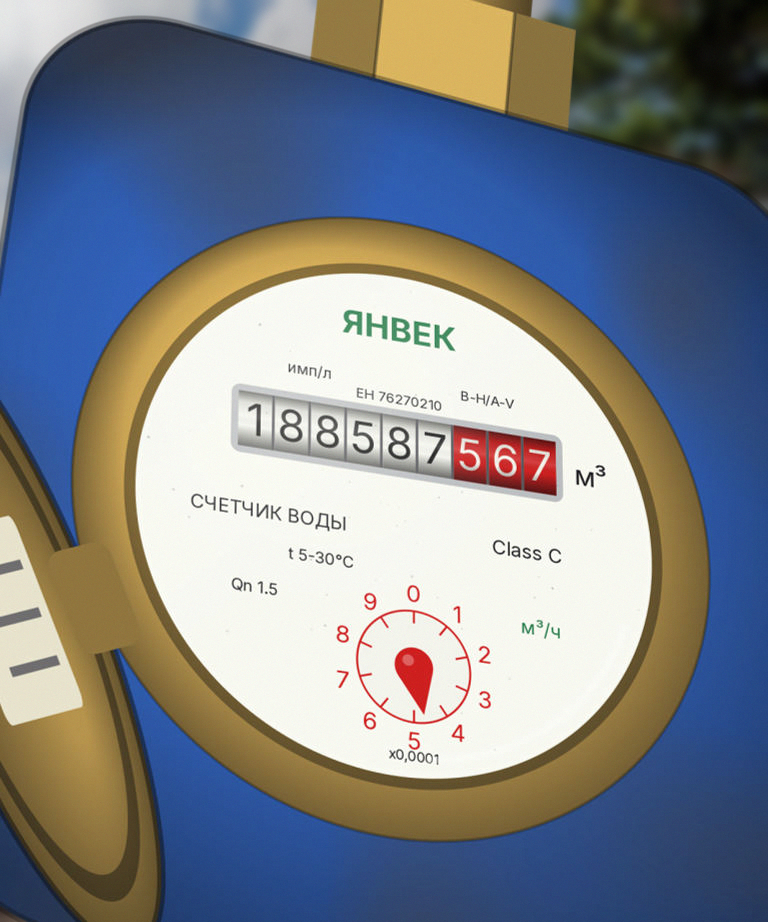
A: 188587.5674 m³
